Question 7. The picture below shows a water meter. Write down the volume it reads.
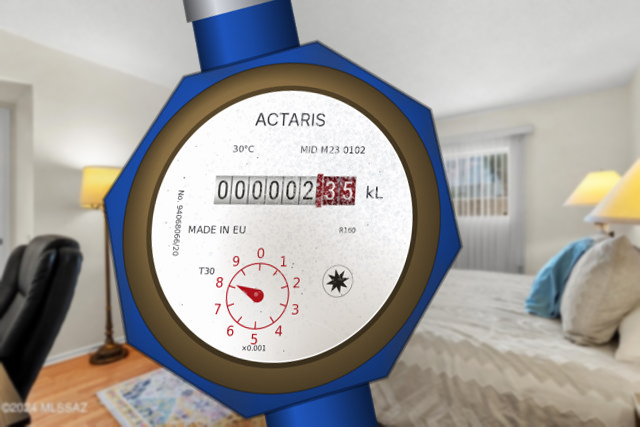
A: 2.358 kL
